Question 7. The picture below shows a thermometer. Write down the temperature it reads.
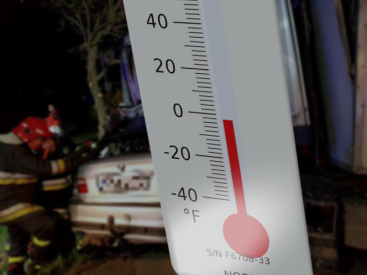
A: -2 °F
